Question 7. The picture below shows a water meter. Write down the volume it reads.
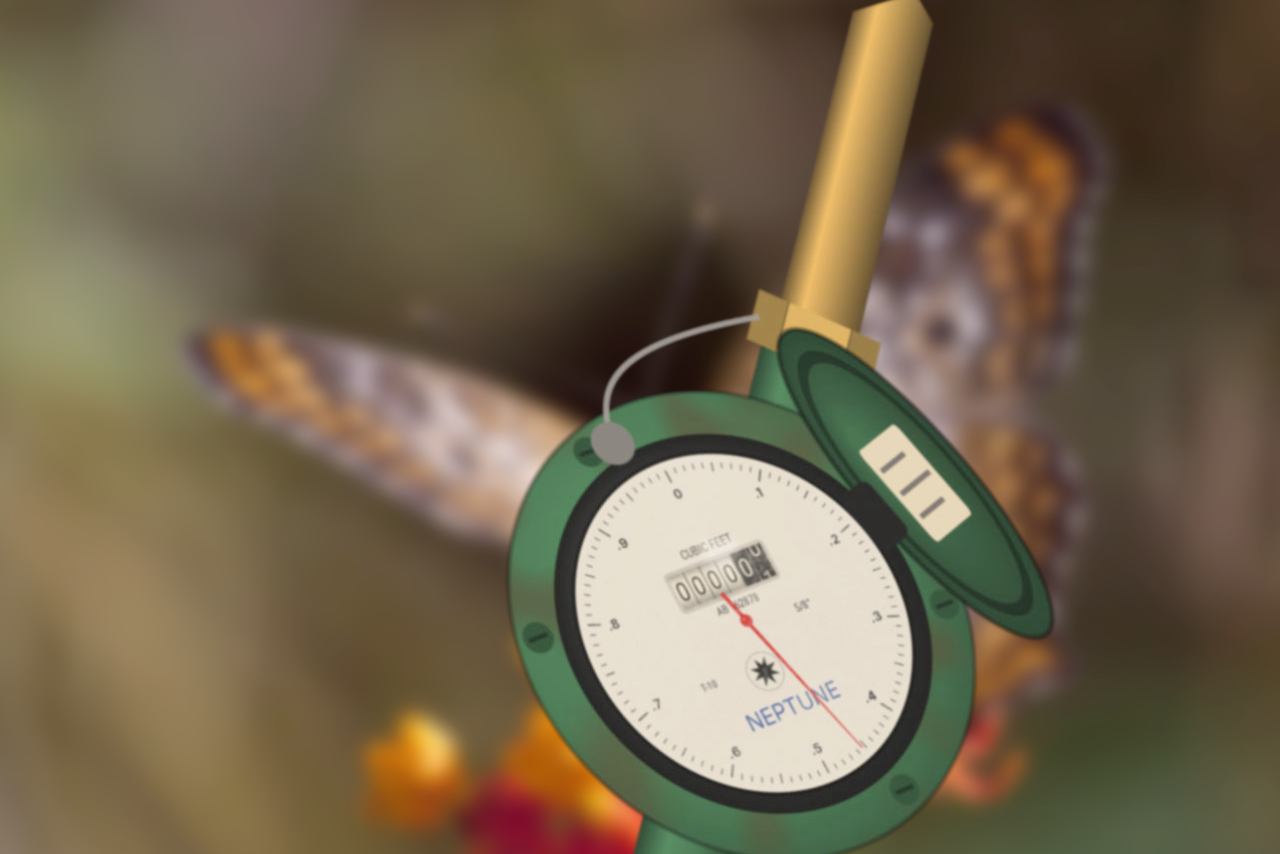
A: 0.45 ft³
